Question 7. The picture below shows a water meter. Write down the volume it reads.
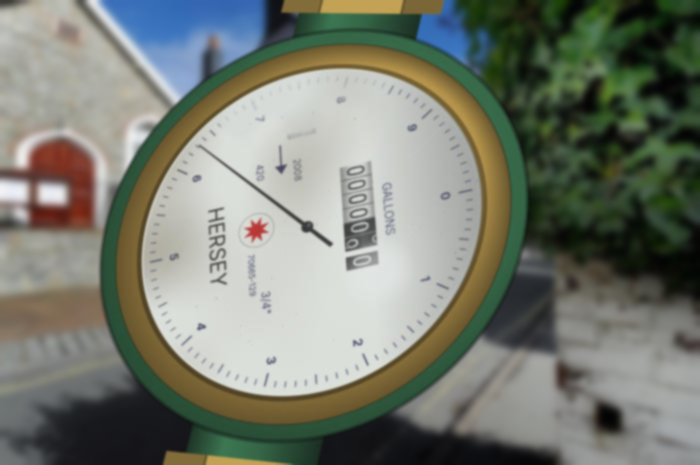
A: 86.3 gal
